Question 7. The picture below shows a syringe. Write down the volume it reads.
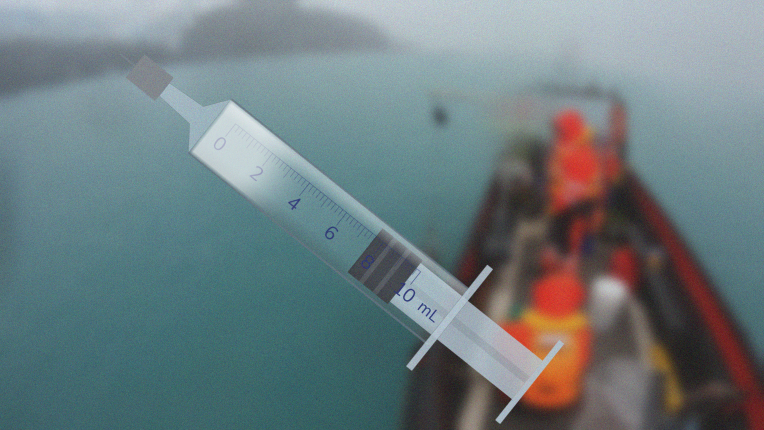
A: 7.6 mL
